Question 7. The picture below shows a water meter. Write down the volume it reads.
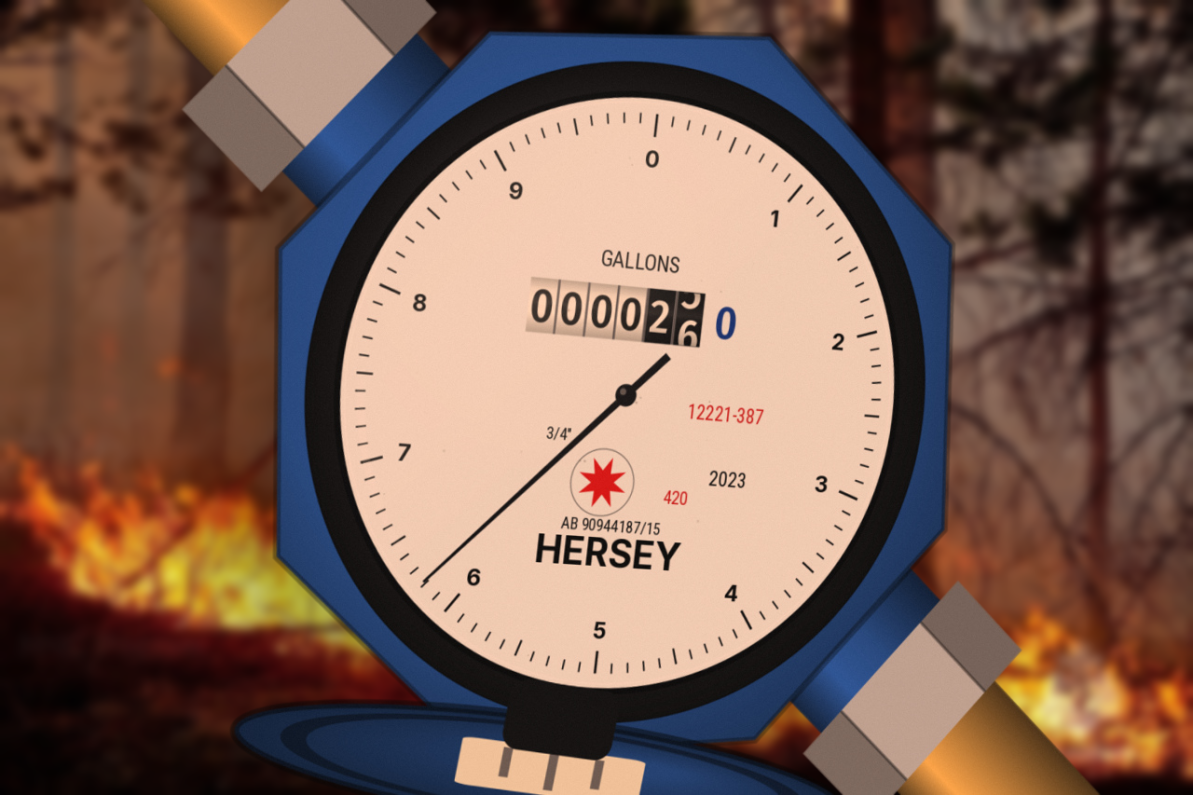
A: 256.2 gal
